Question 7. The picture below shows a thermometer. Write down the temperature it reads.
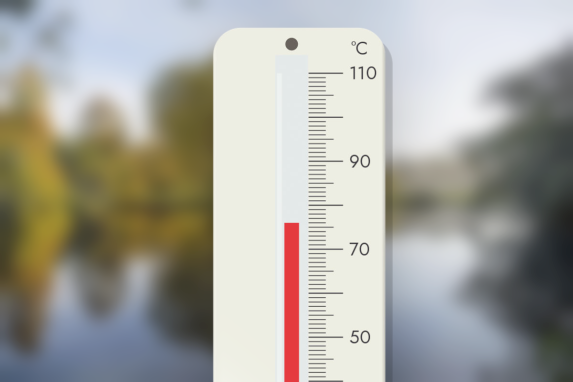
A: 76 °C
